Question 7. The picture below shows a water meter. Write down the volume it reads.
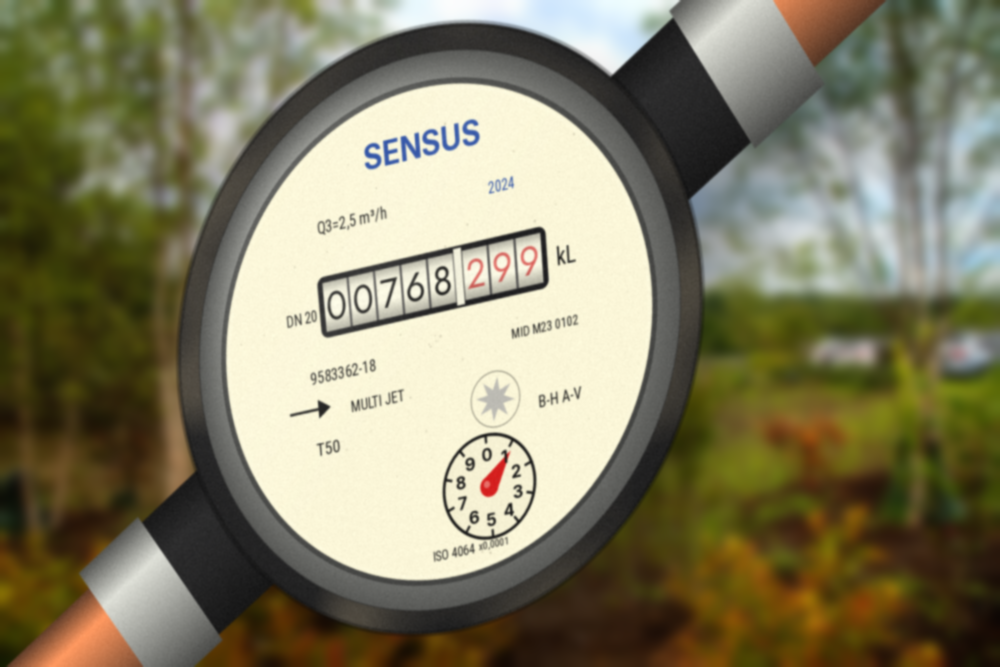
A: 768.2991 kL
